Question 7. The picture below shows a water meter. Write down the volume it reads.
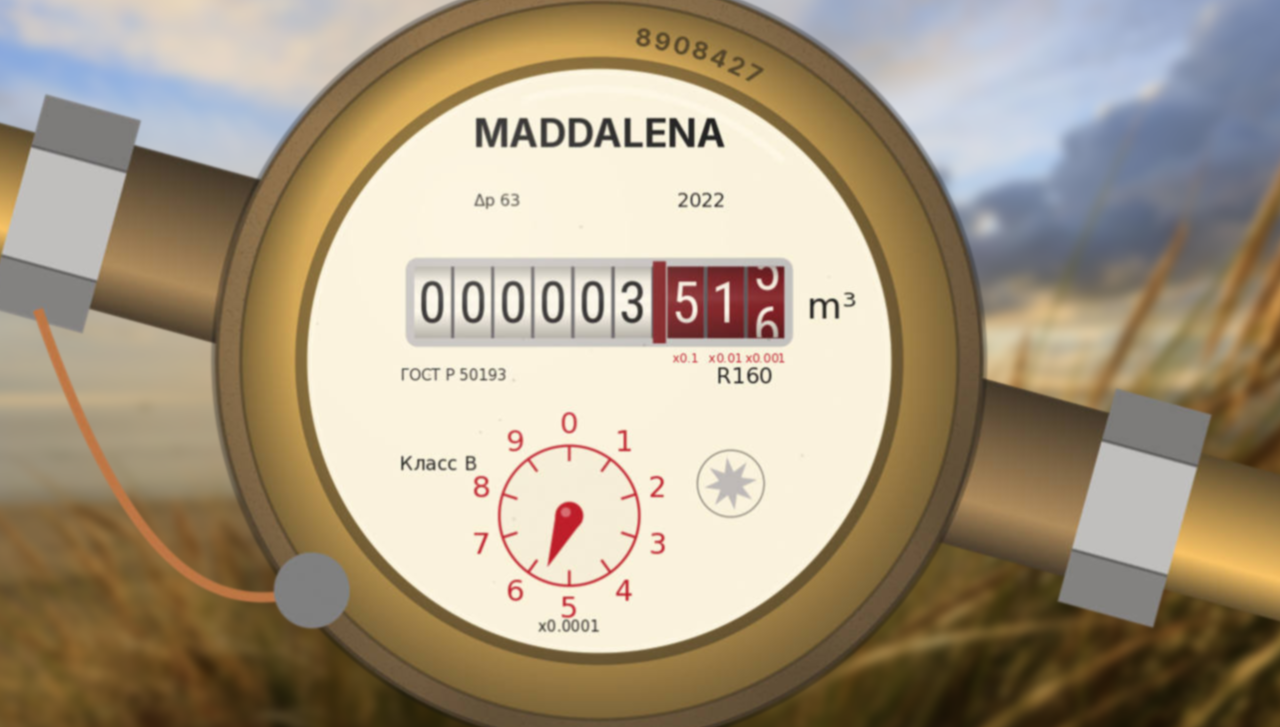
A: 3.5155 m³
